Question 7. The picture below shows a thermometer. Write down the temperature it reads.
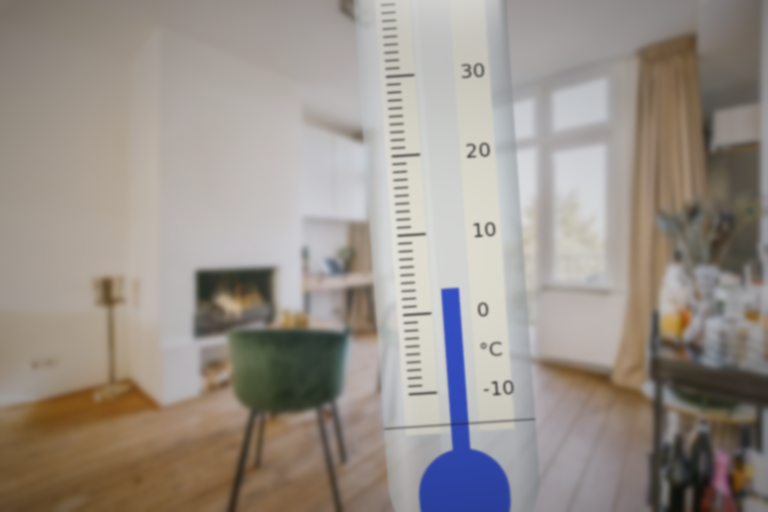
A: 3 °C
